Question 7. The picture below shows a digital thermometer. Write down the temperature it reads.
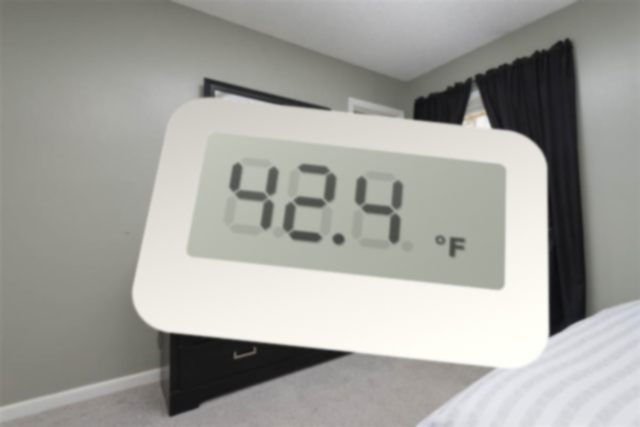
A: 42.4 °F
